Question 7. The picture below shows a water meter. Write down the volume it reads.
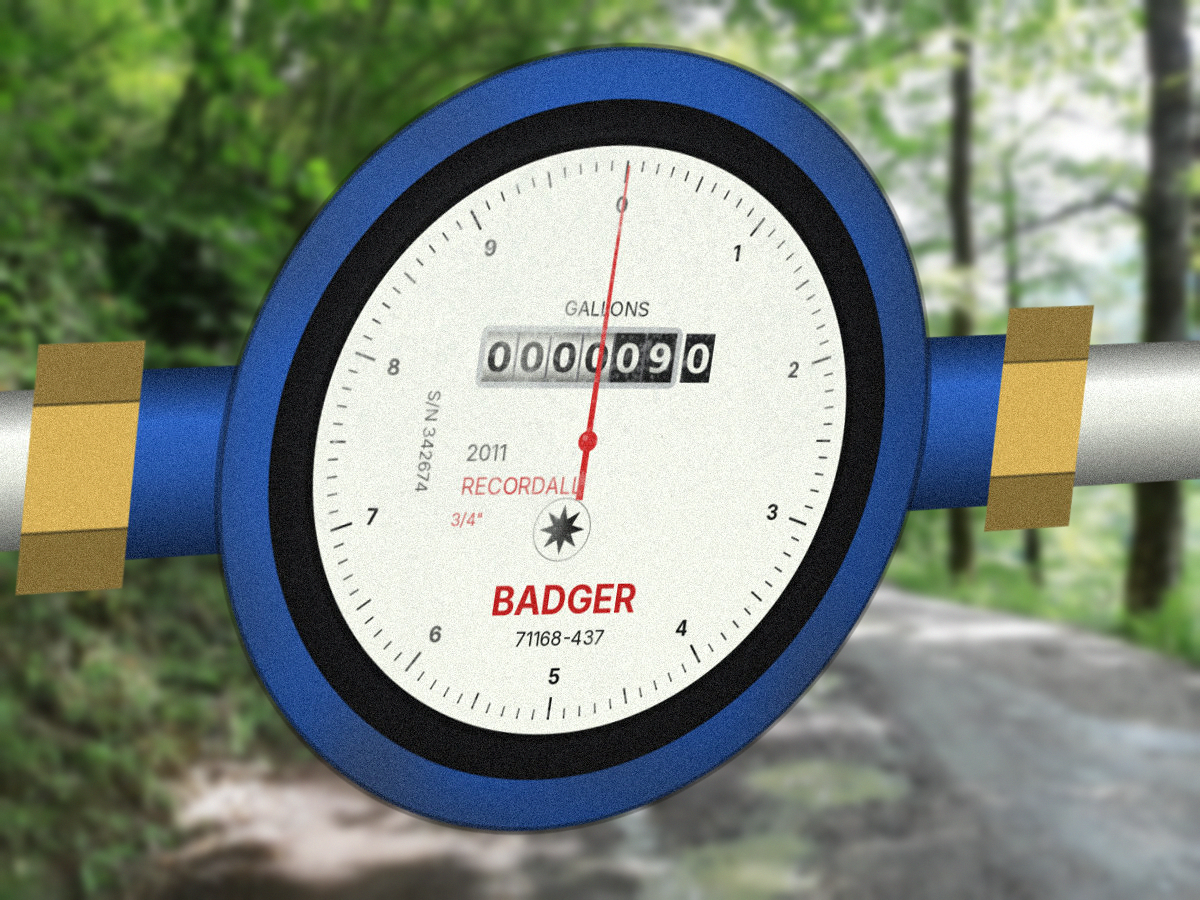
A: 90.0 gal
